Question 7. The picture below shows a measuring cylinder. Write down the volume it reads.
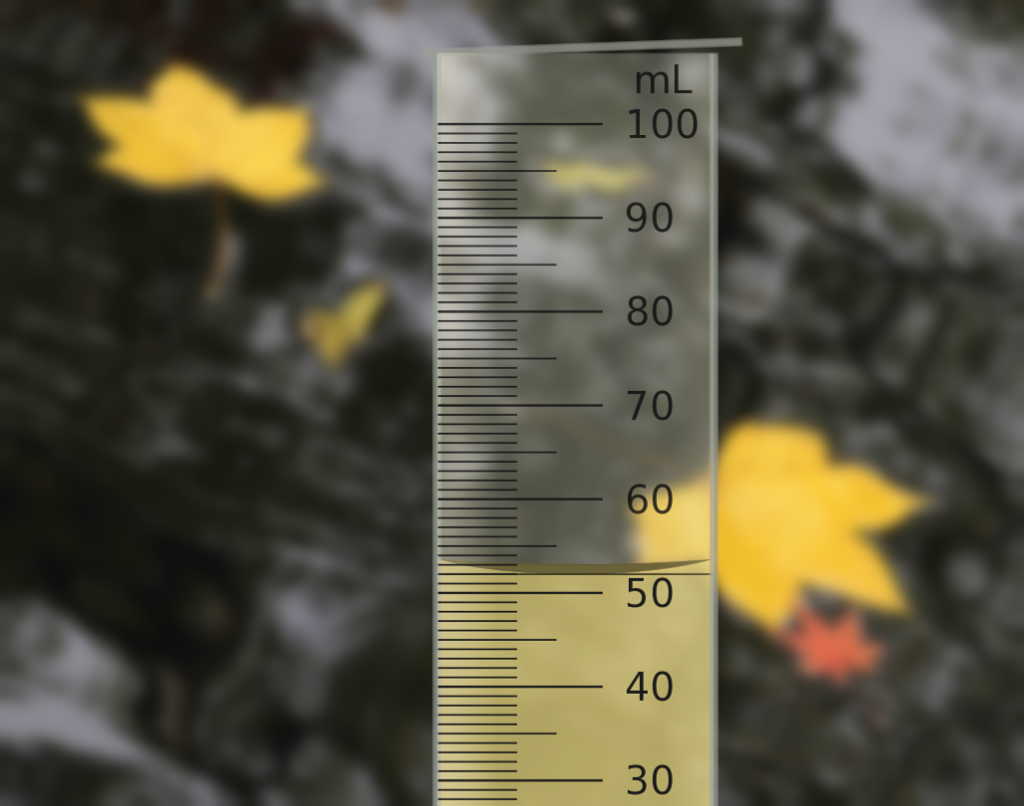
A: 52 mL
